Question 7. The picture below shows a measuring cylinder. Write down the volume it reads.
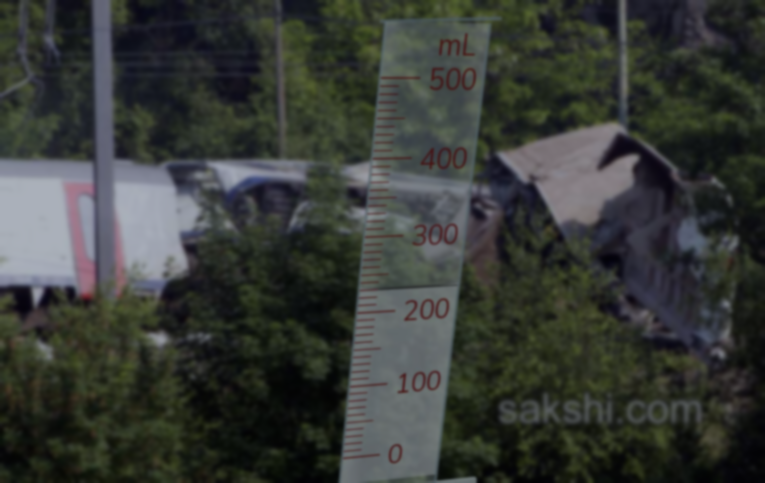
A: 230 mL
